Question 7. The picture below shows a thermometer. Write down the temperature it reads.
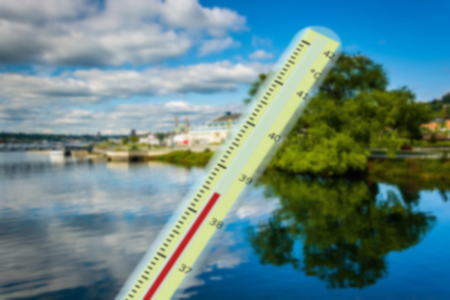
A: 38.5 °C
